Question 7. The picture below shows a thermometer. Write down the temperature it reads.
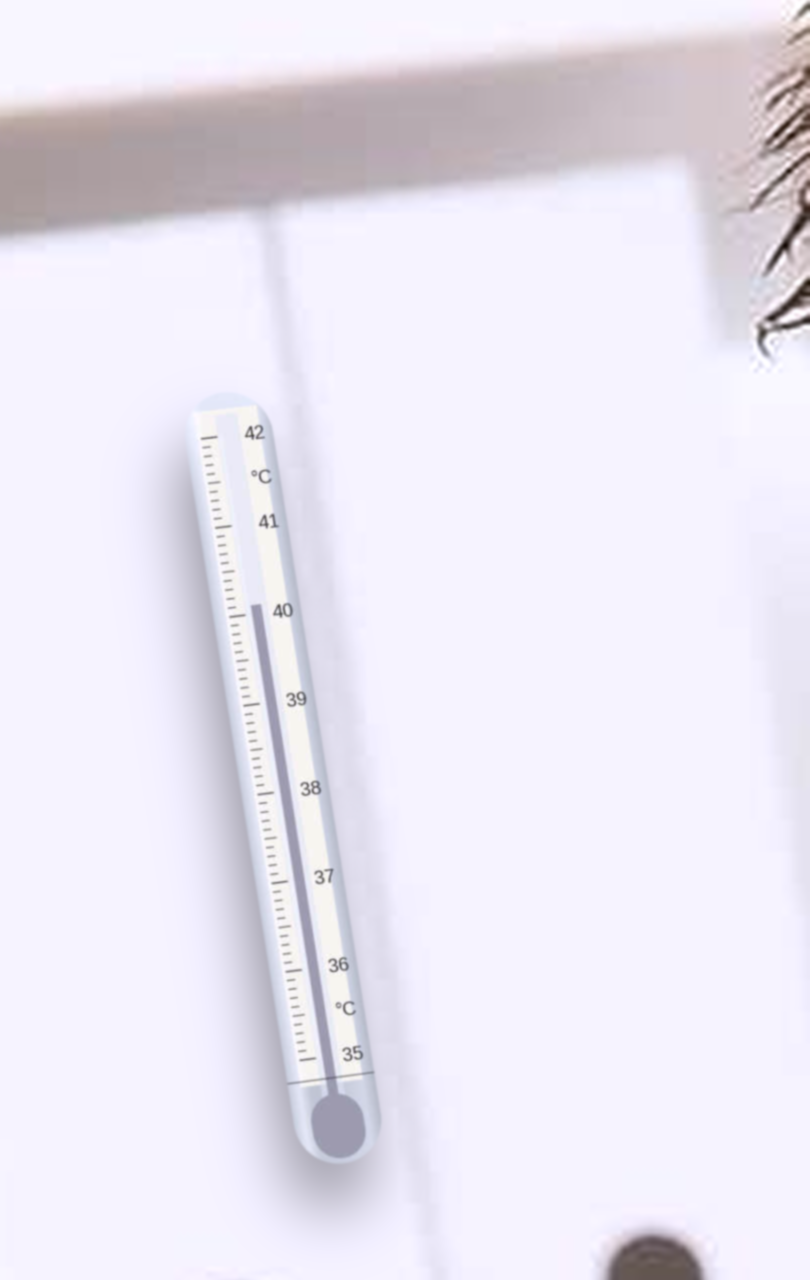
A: 40.1 °C
